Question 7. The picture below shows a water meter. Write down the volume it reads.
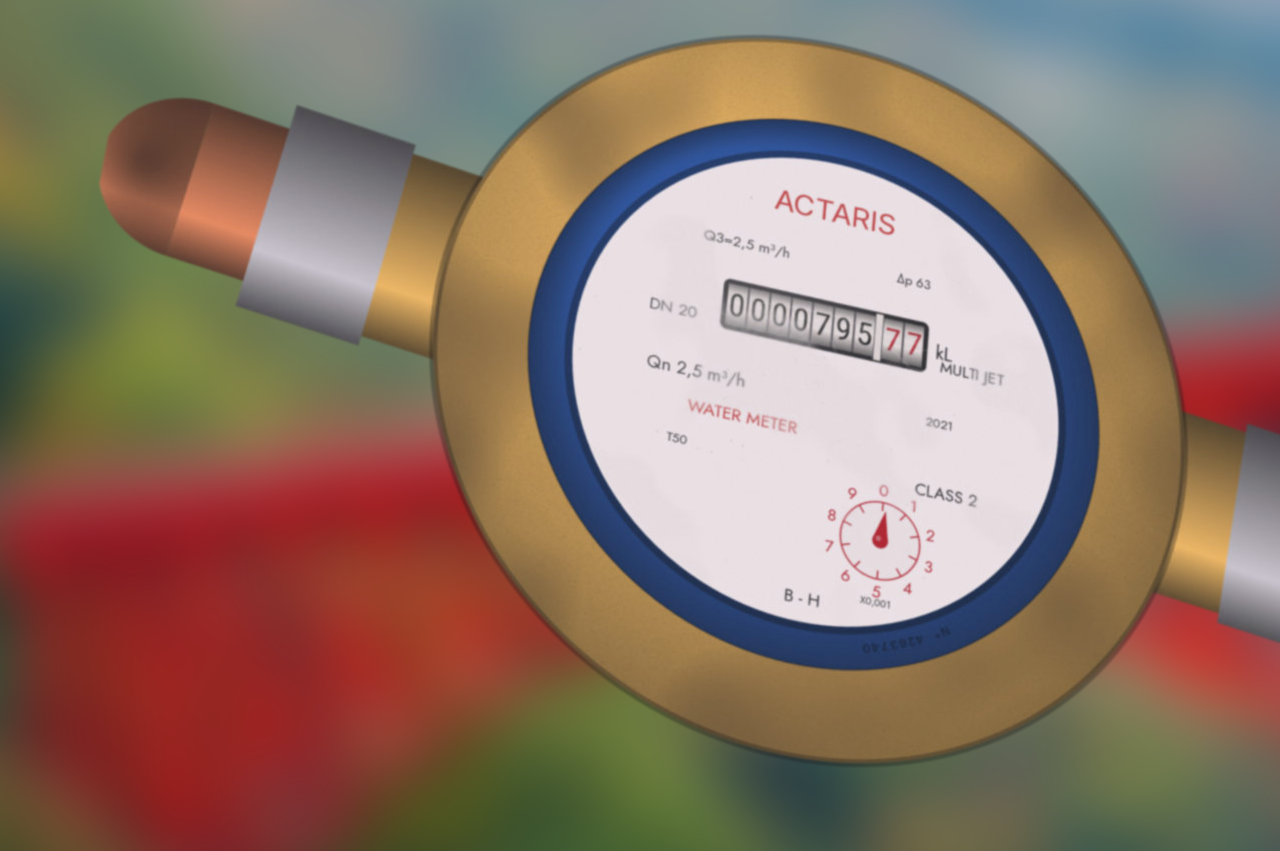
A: 795.770 kL
